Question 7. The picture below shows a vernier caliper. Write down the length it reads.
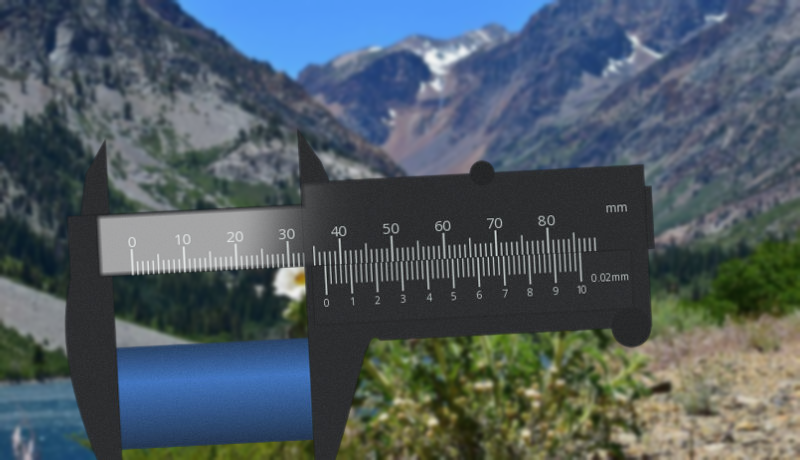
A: 37.0 mm
